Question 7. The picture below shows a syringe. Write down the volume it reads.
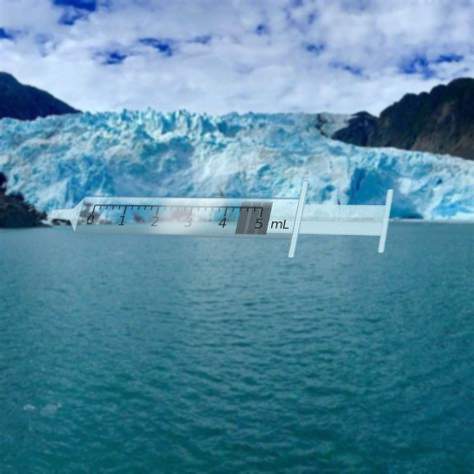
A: 4.4 mL
